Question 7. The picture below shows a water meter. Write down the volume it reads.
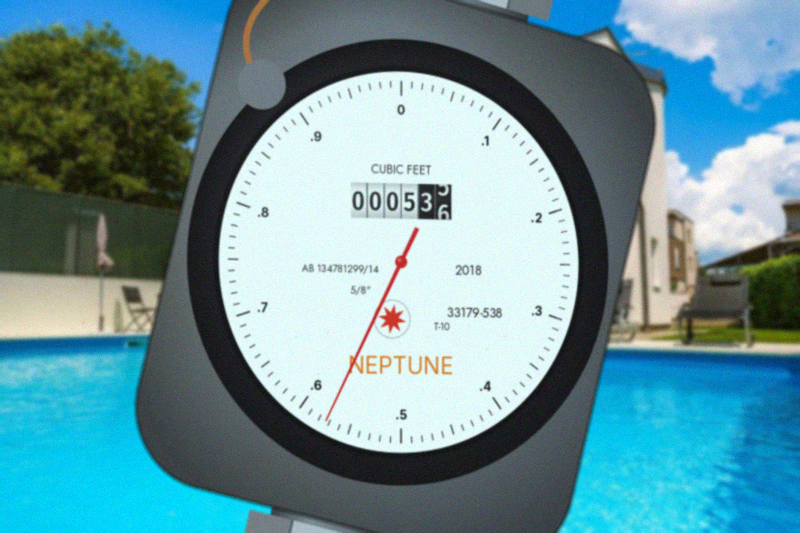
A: 535.57 ft³
